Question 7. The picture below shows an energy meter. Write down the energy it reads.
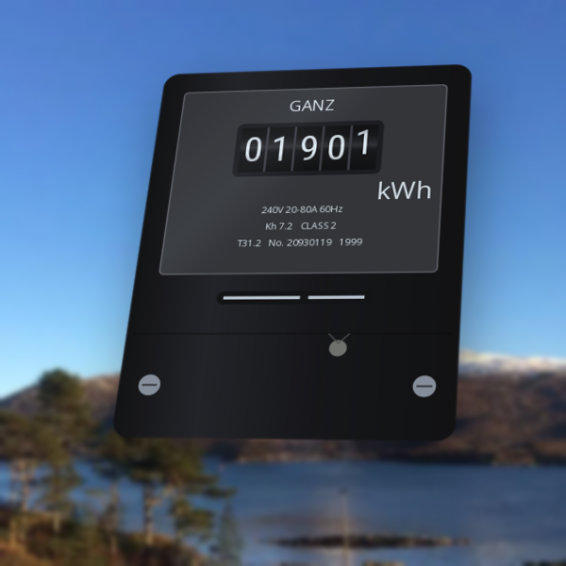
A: 1901 kWh
